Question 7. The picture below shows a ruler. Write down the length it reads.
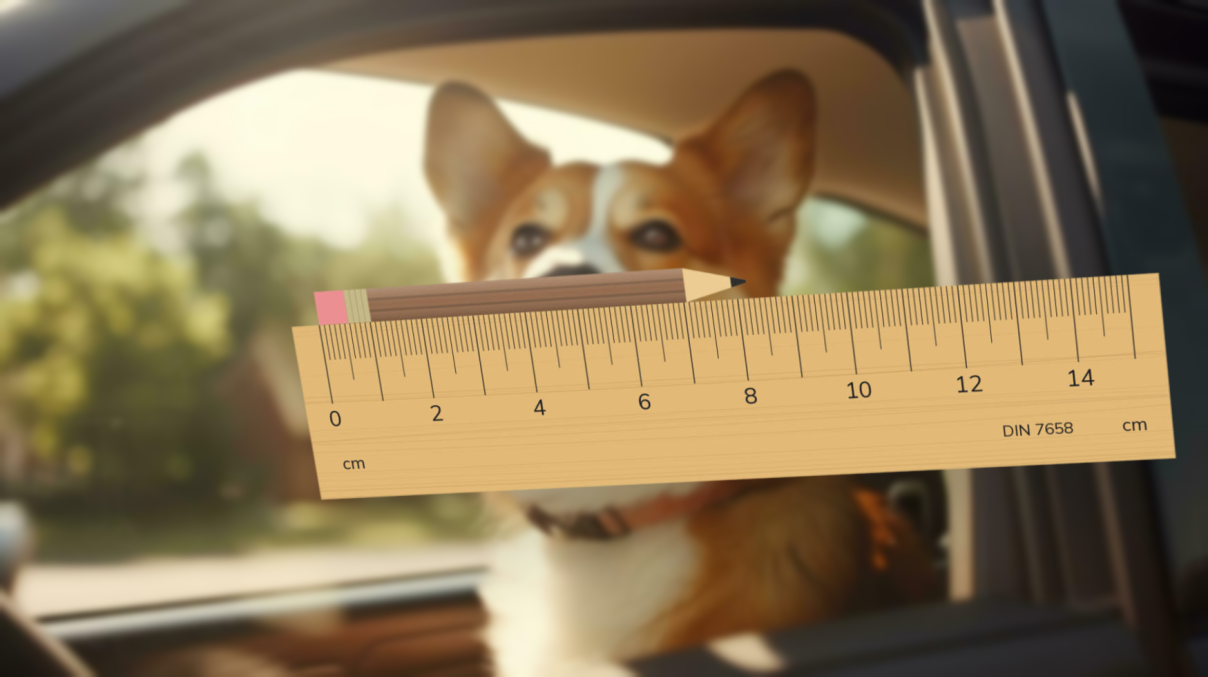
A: 8.2 cm
